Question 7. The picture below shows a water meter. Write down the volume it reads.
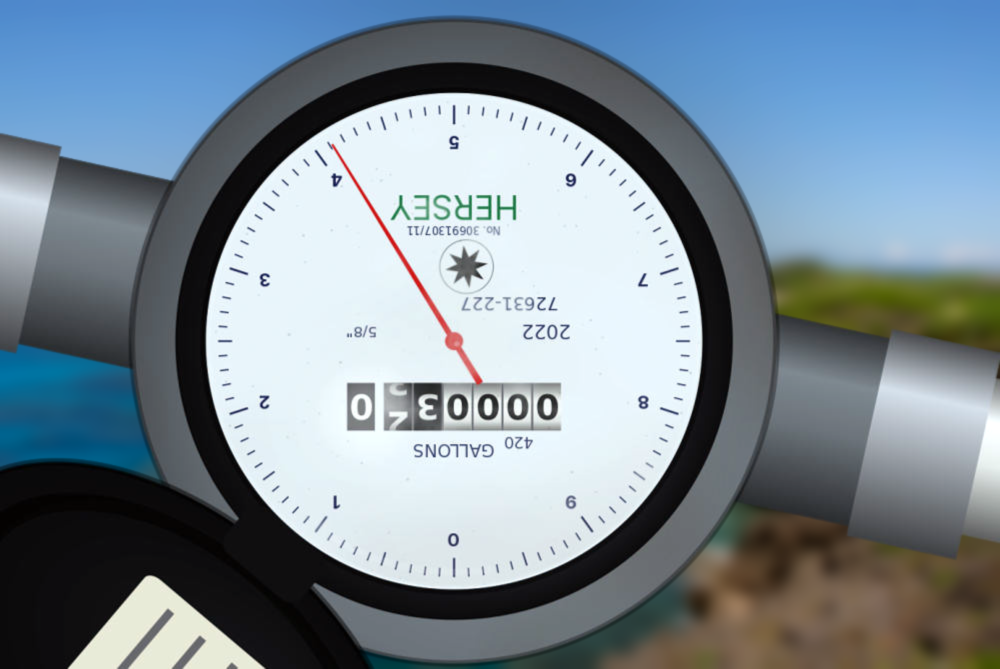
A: 324.1 gal
